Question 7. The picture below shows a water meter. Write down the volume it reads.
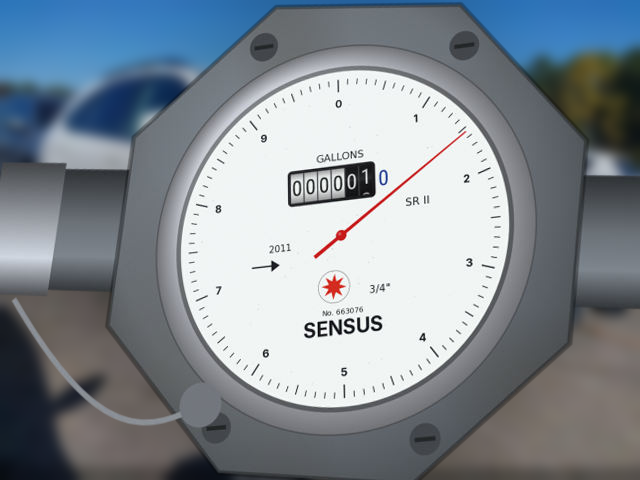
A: 11.5 gal
